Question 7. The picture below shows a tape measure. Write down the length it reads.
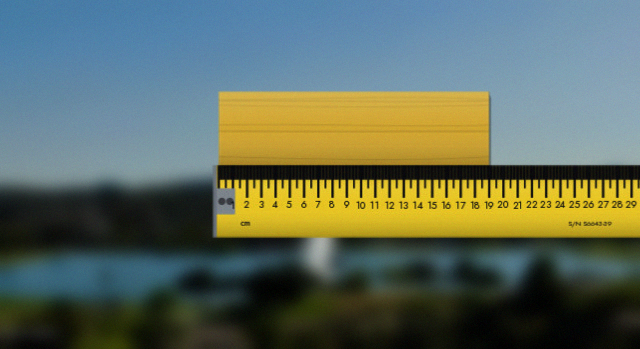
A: 19 cm
